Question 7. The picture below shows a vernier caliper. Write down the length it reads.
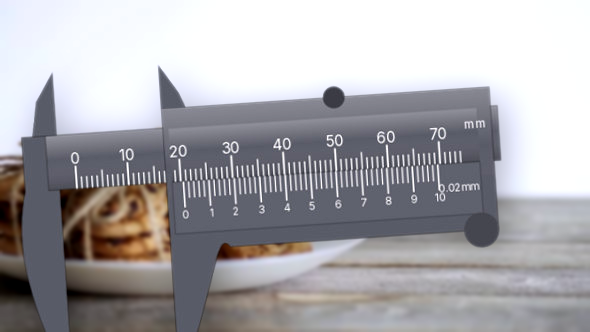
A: 20.5 mm
